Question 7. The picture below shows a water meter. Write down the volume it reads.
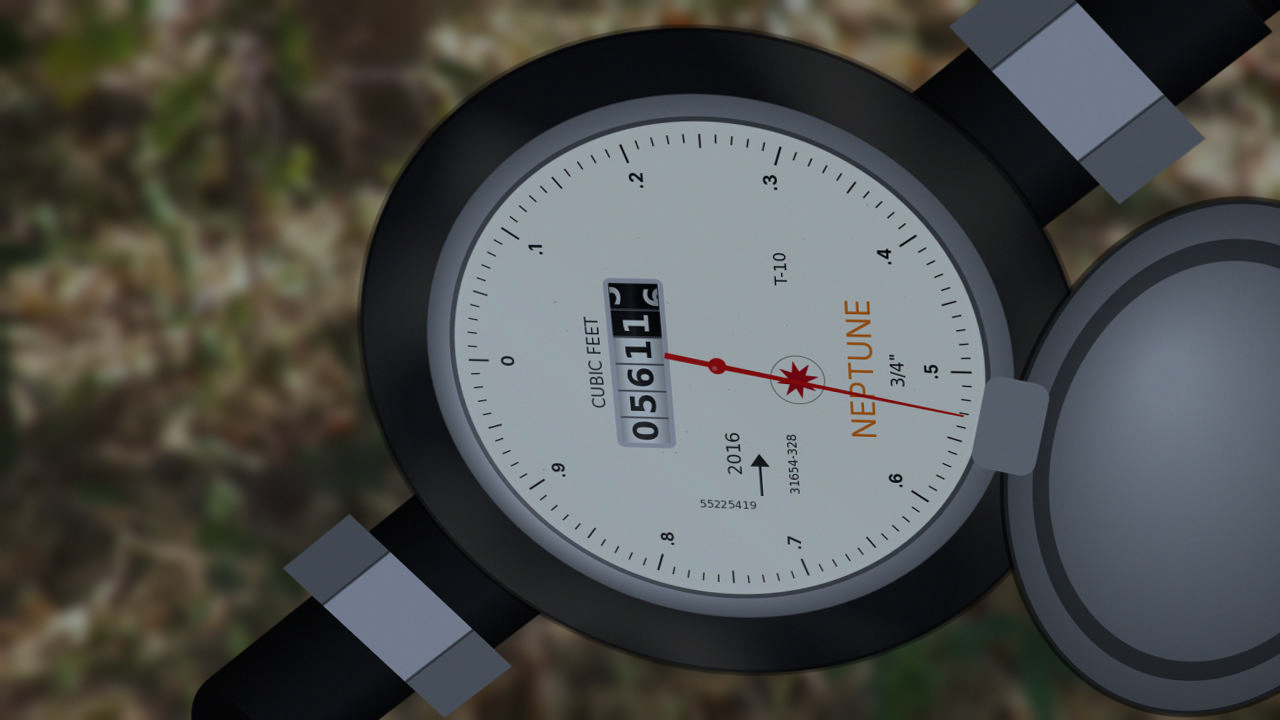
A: 56115.53 ft³
